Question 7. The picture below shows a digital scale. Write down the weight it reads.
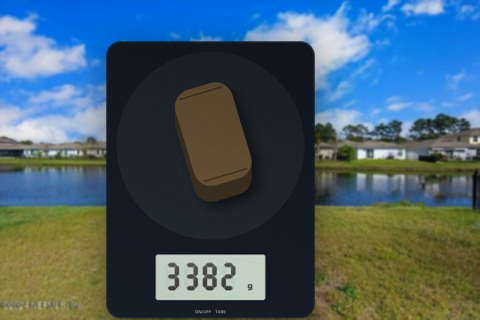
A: 3382 g
